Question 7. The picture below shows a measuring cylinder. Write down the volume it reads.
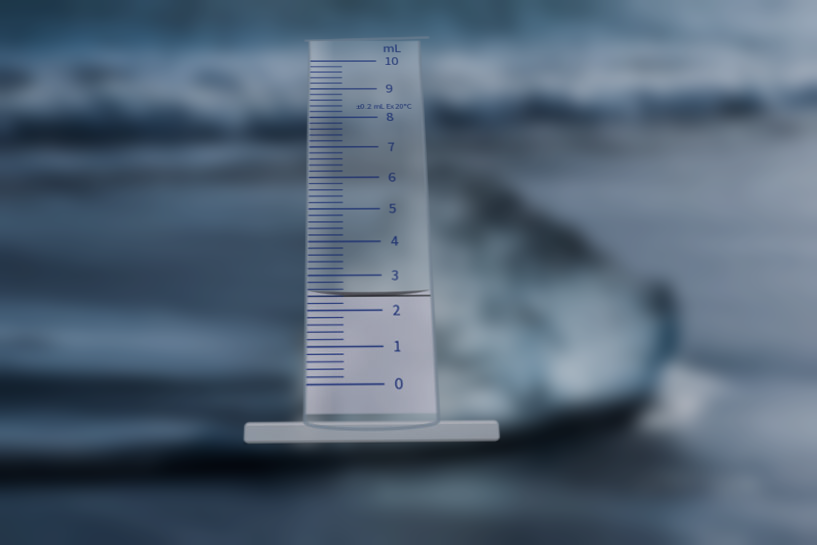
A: 2.4 mL
